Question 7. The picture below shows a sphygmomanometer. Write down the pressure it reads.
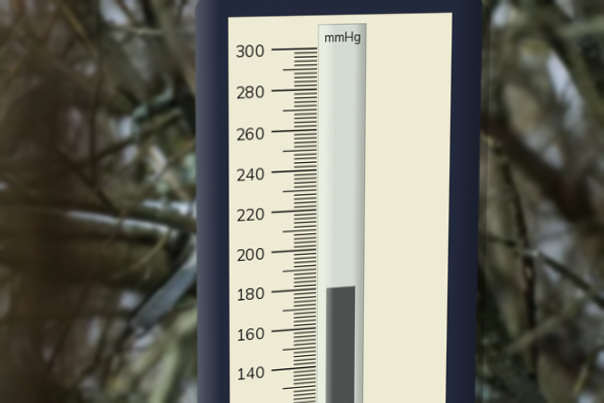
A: 180 mmHg
